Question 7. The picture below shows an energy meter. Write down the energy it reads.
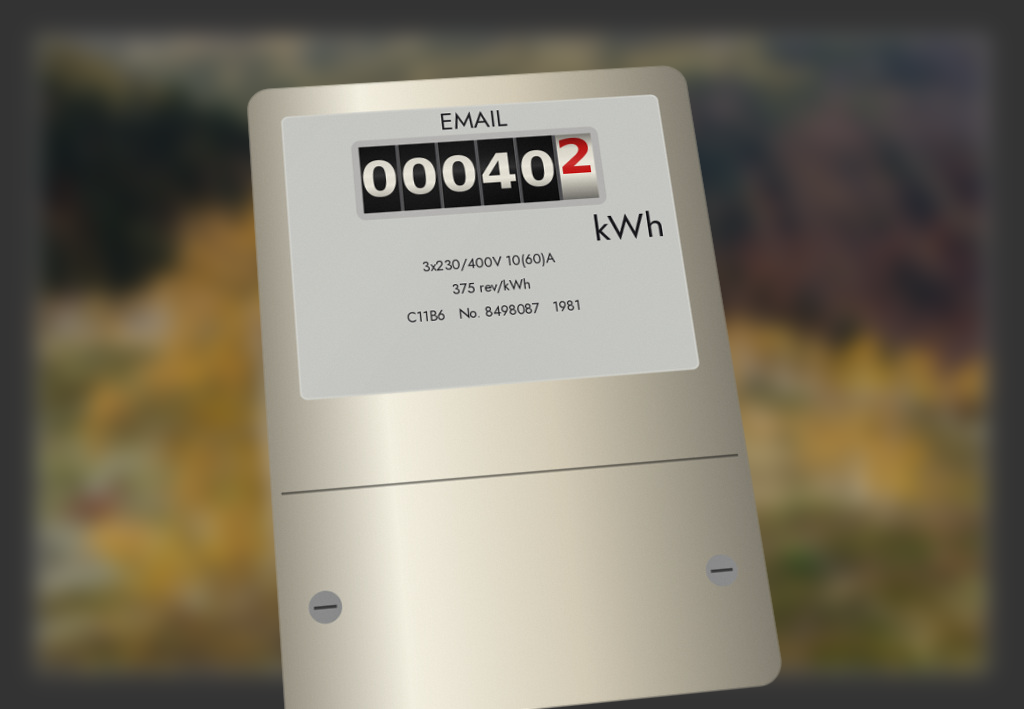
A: 40.2 kWh
